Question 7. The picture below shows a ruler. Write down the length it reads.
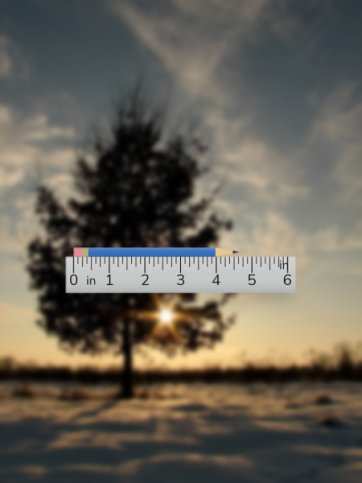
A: 4.625 in
